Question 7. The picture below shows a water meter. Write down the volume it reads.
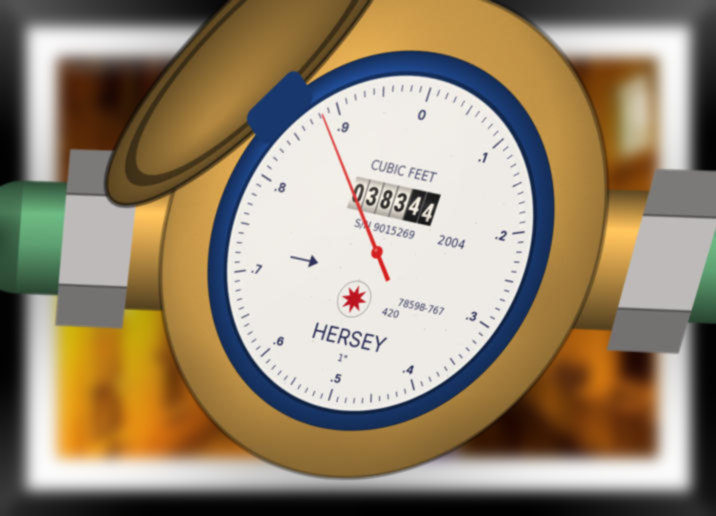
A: 38343.88 ft³
